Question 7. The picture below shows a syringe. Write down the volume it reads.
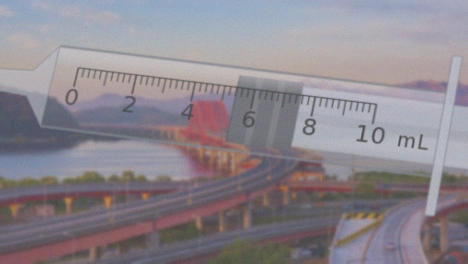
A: 5.4 mL
